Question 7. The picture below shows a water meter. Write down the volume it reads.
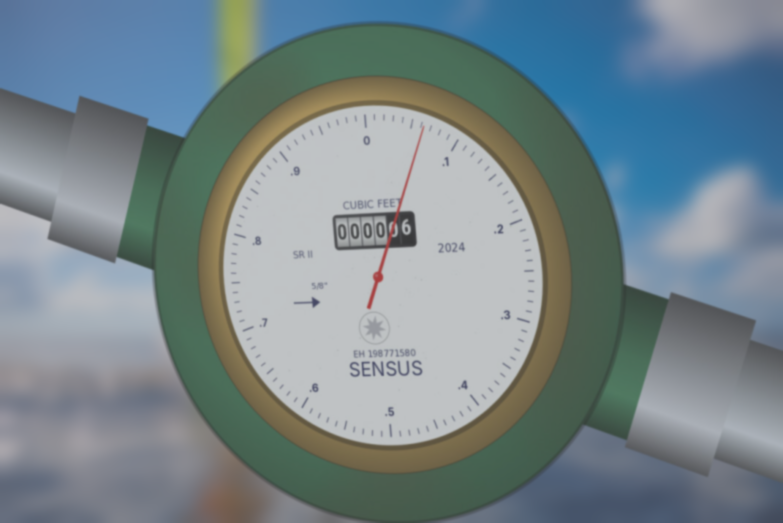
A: 6.06 ft³
